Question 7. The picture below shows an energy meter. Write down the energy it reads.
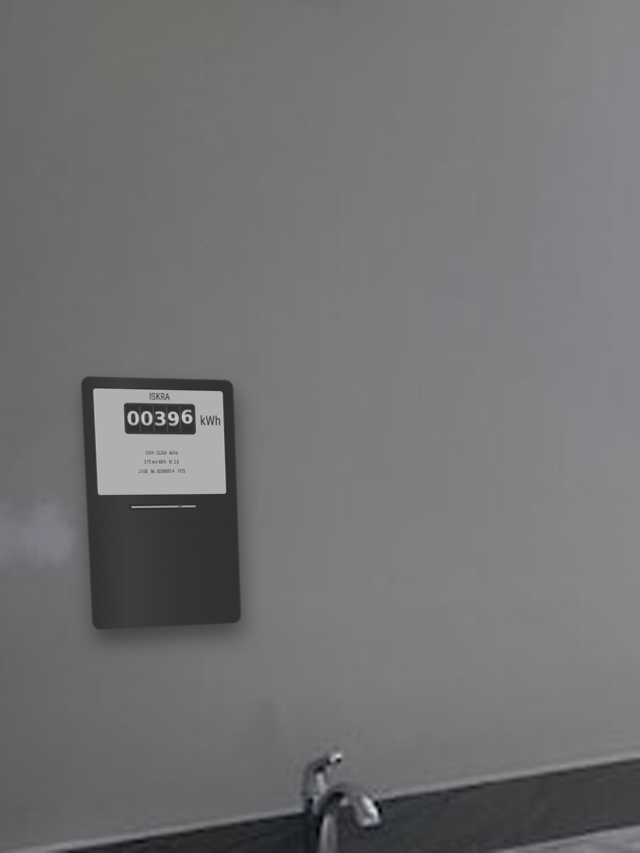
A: 396 kWh
